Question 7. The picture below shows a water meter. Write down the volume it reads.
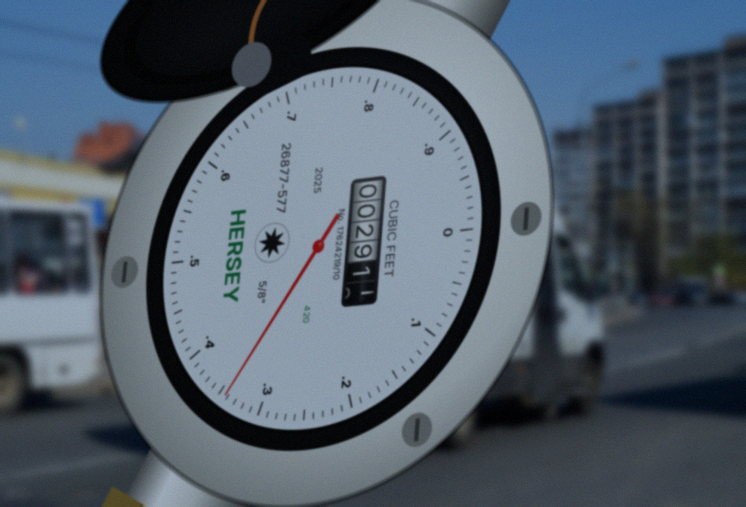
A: 2911.34 ft³
